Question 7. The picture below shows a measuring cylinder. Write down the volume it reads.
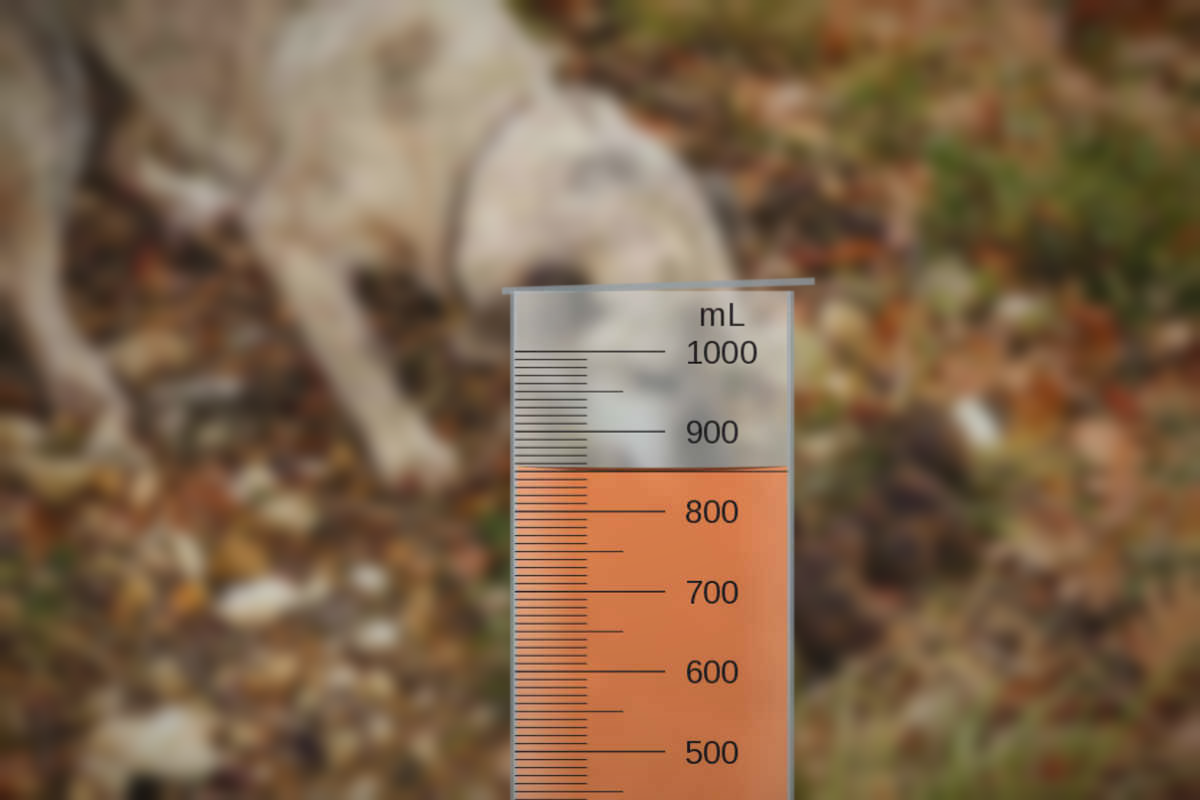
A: 850 mL
